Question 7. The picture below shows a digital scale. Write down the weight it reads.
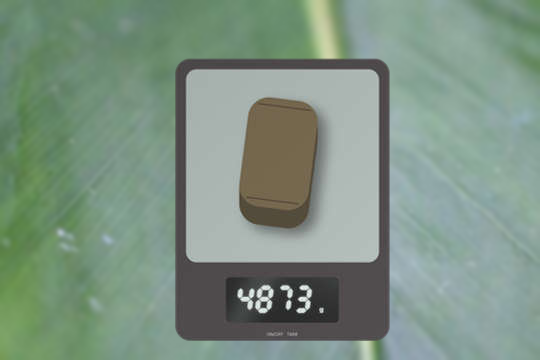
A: 4873 g
